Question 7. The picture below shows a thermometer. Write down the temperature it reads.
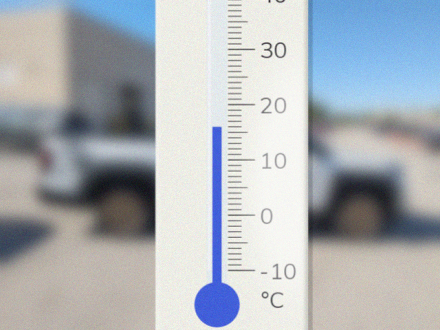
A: 16 °C
